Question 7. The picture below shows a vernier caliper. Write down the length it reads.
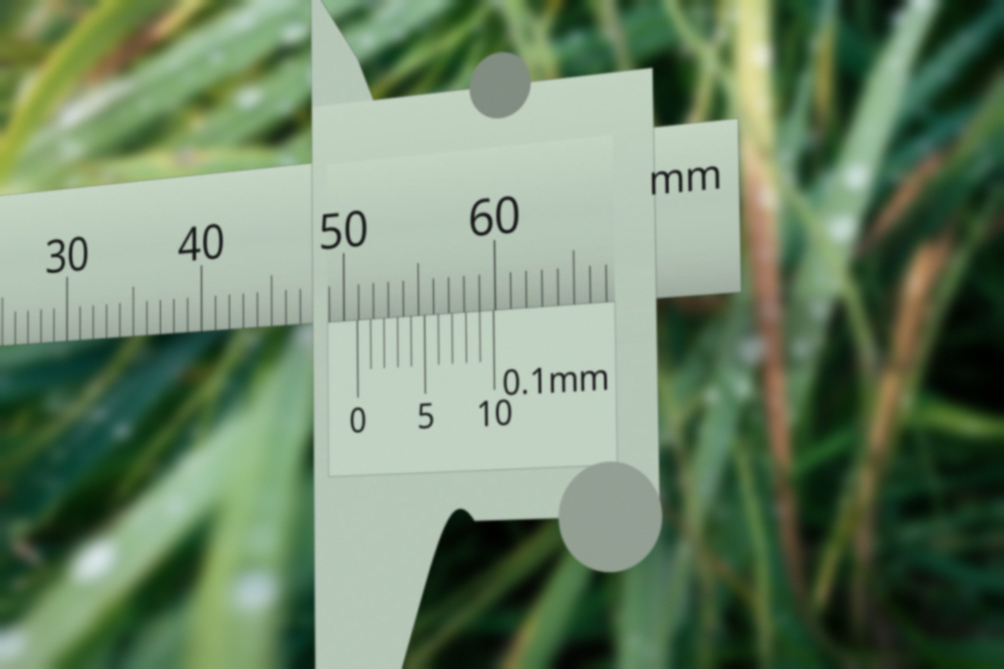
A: 50.9 mm
